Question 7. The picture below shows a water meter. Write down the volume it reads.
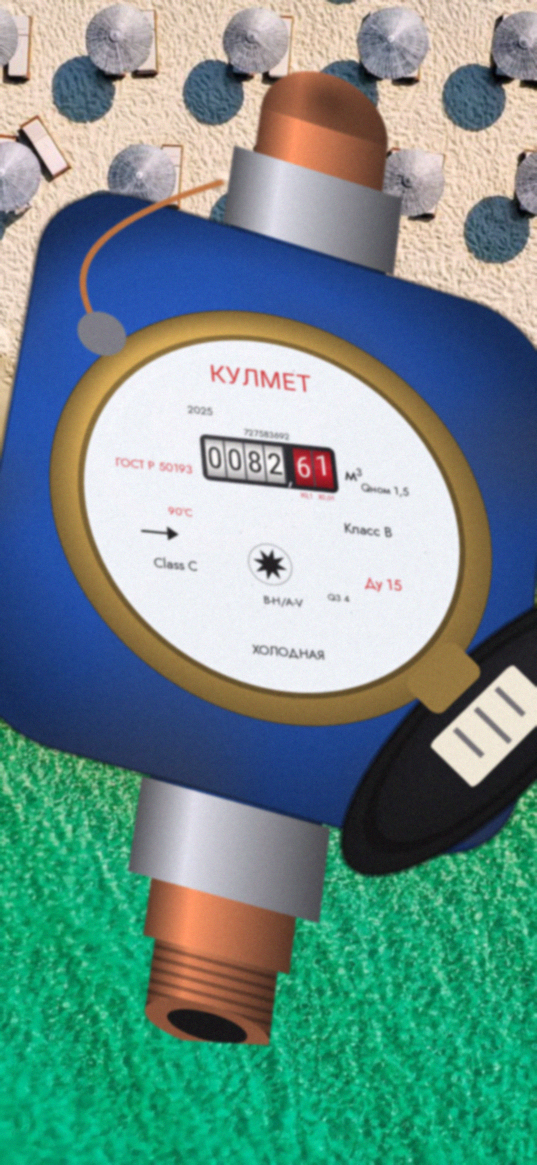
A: 82.61 m³
